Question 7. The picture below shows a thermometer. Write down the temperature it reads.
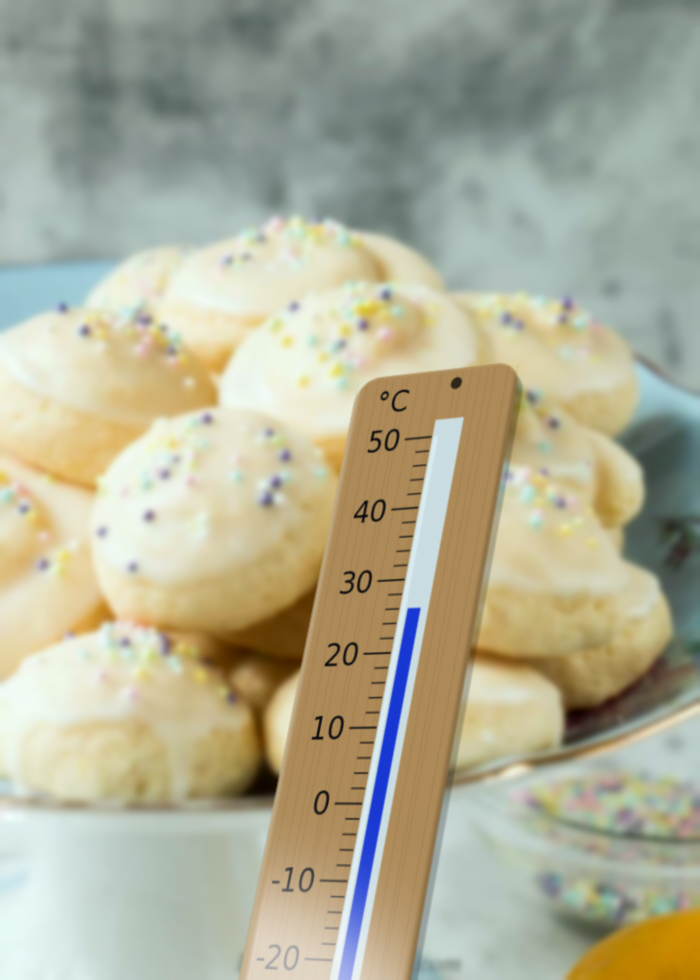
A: 26 °C
